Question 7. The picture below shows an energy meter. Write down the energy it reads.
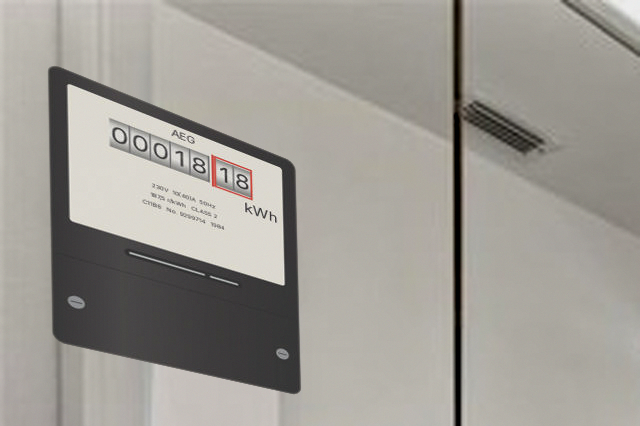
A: 18.18 kWh
